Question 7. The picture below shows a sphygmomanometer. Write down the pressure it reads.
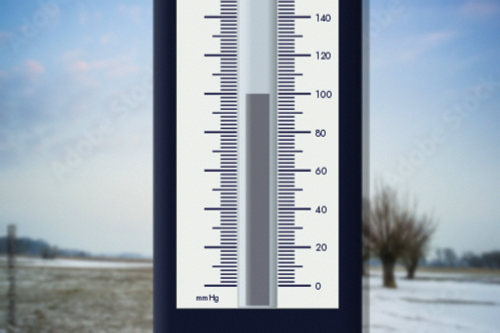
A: 100 mmHg
